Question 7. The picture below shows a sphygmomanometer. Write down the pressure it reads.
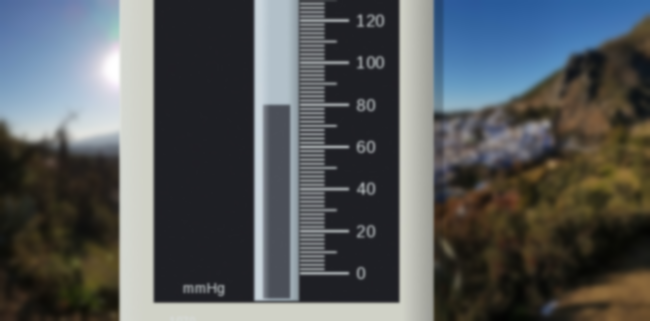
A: 80 mmHg
